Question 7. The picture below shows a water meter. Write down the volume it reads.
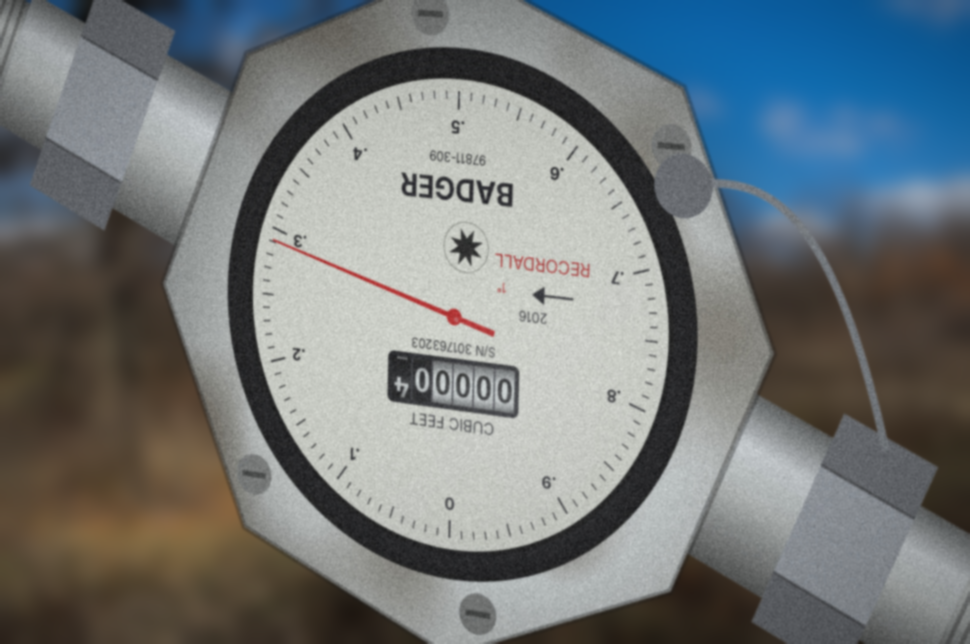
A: 4.29 ft³
